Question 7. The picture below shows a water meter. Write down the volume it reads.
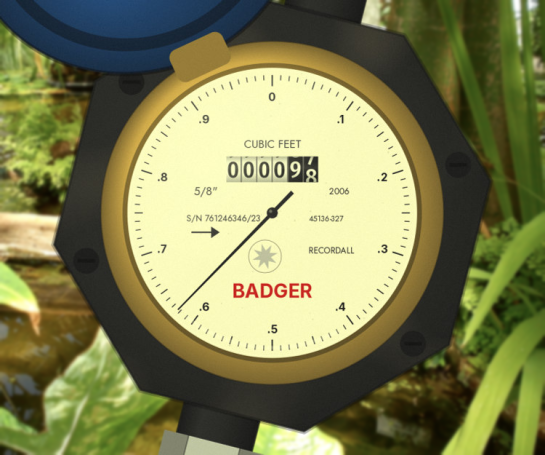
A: 97.62 ft³
